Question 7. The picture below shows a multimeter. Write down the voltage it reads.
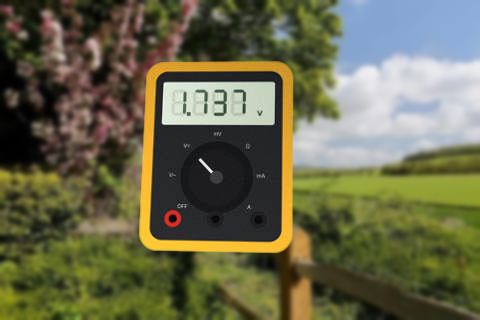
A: 1.737 V
